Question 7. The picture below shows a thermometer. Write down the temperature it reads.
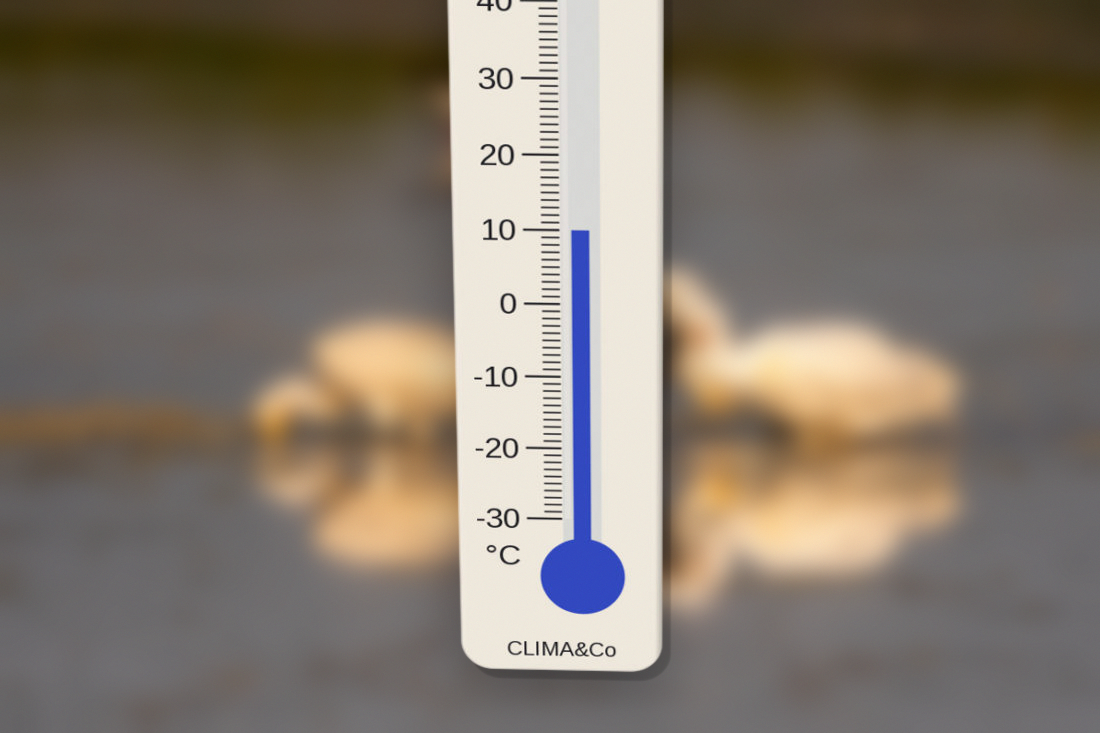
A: 10 °C
